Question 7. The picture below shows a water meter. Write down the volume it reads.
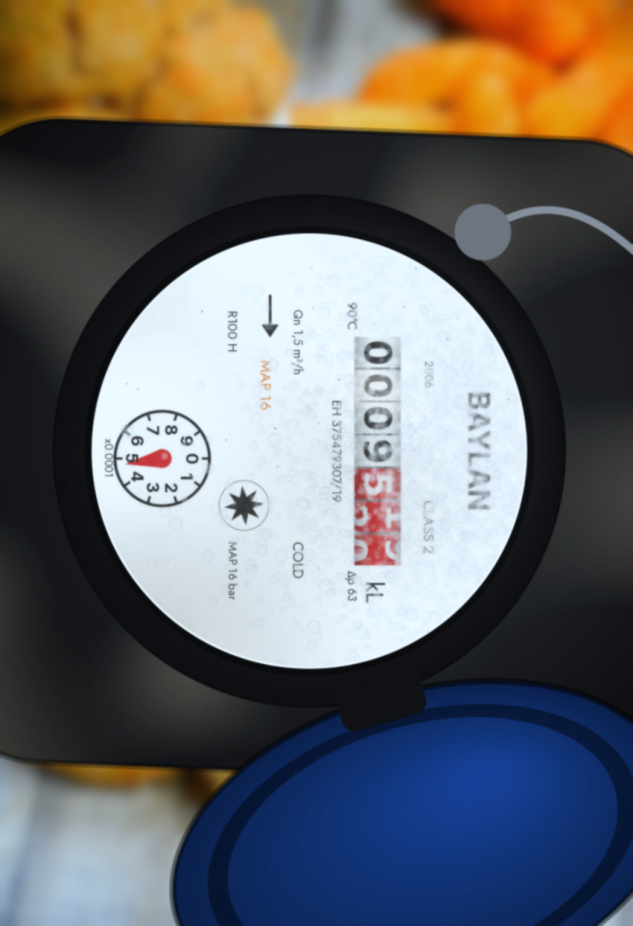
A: 9.5194 kL
